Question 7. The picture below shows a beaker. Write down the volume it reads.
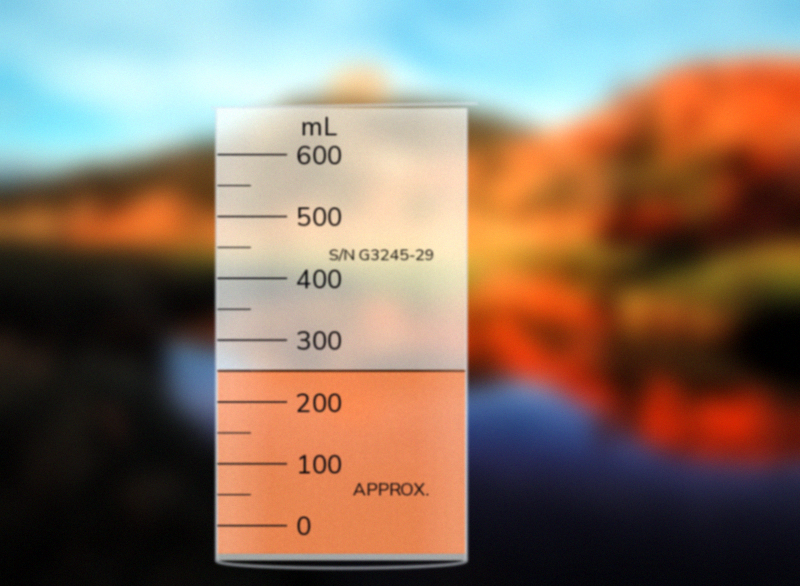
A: 250 mL
